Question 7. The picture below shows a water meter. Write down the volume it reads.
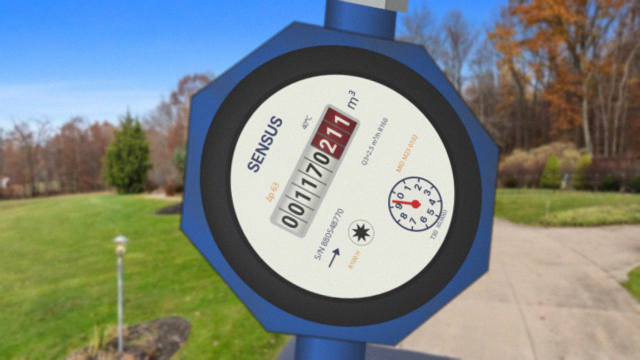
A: 1170.2109 m³
